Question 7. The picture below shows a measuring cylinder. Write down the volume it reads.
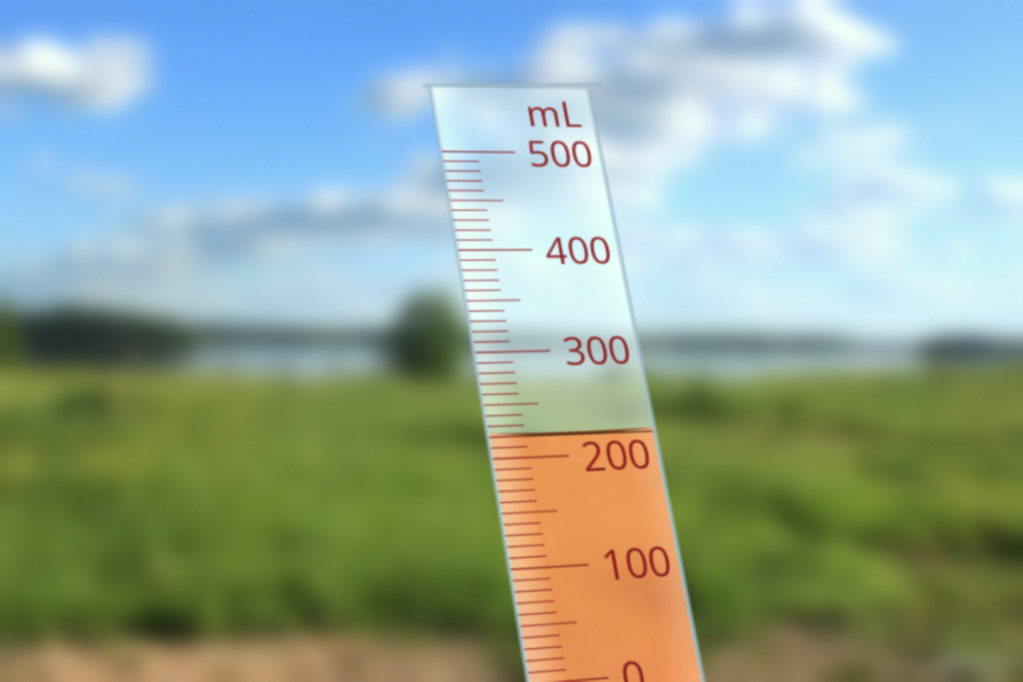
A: 220 mL
